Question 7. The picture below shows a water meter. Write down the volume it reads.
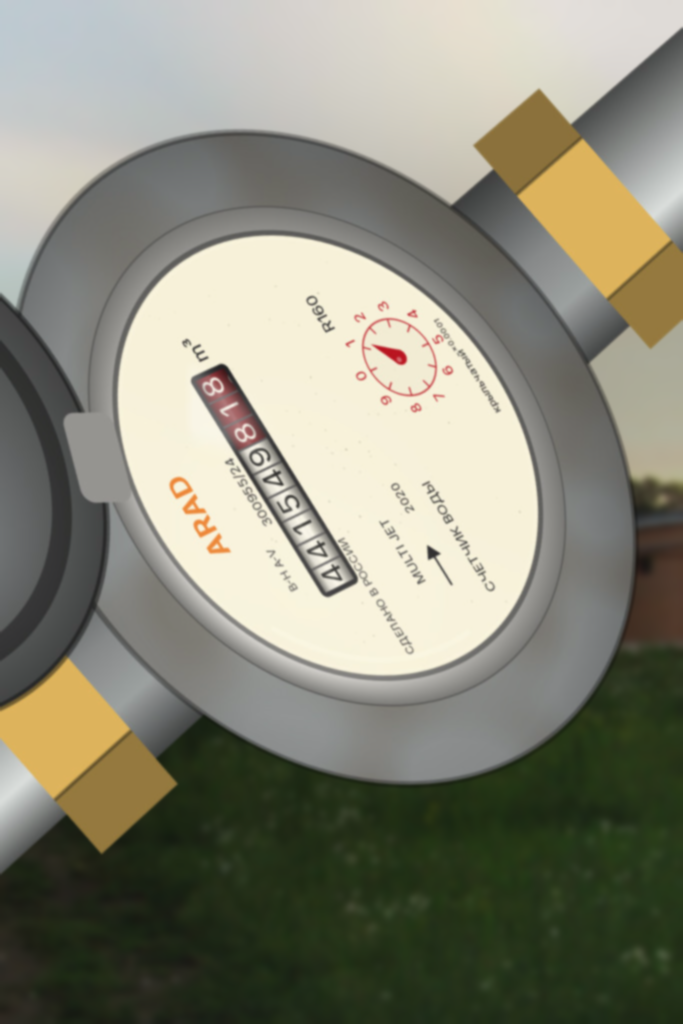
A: 441549.8181 m³
